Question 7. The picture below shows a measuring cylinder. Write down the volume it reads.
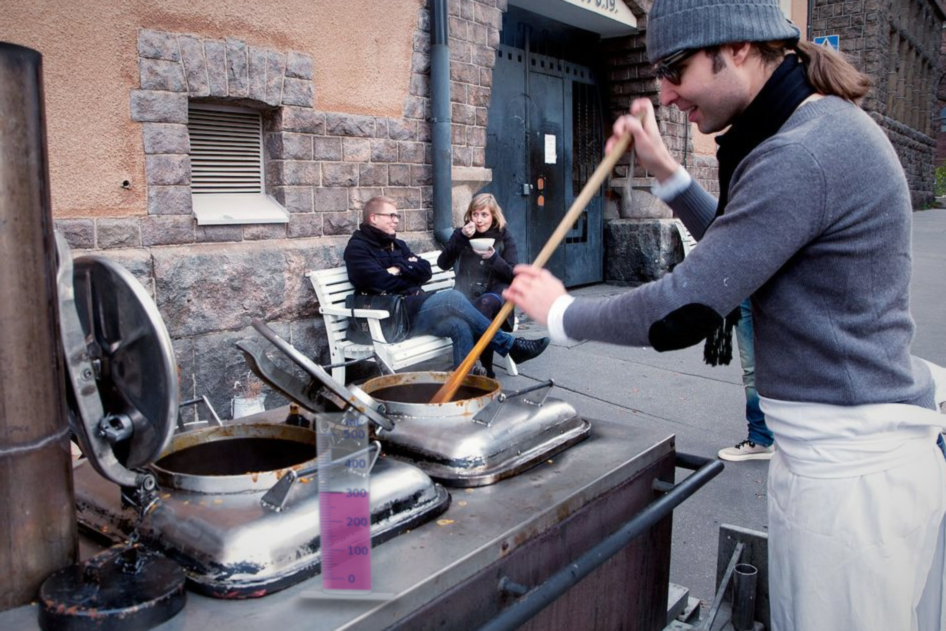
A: 300 mL
